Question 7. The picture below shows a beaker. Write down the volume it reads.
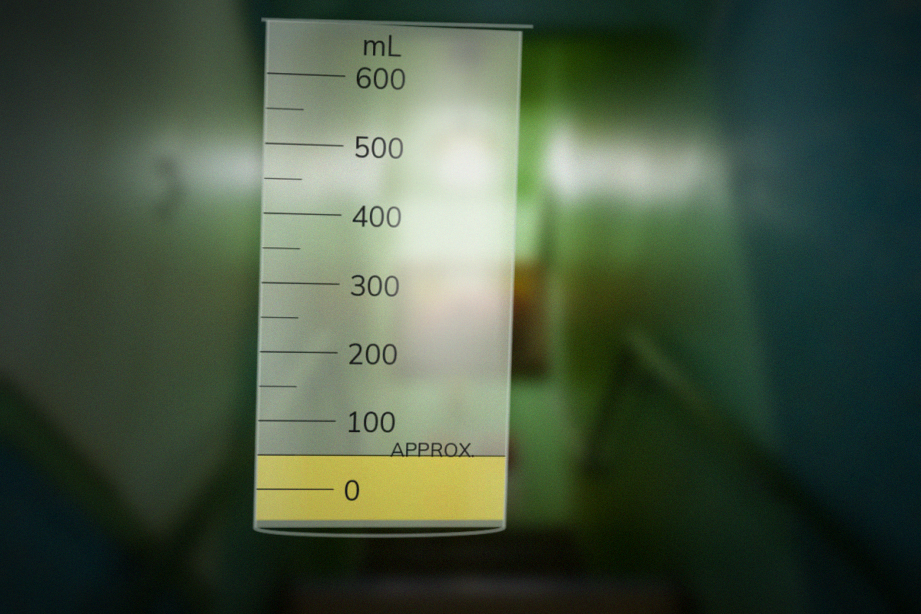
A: 50 mL
